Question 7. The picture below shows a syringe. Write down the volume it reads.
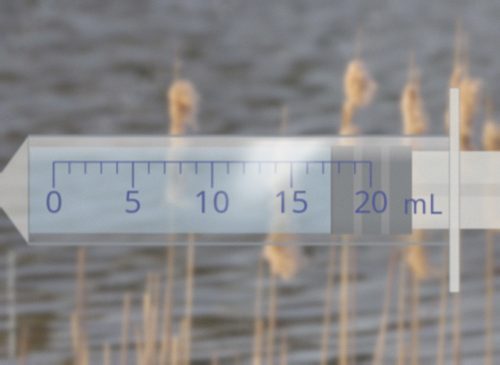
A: 17.5 mL
